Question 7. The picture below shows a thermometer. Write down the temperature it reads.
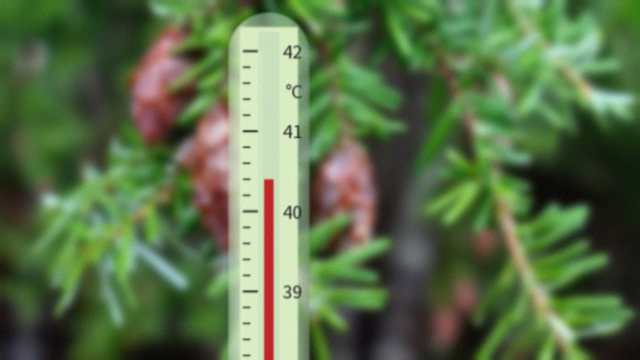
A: 40.4 °C
